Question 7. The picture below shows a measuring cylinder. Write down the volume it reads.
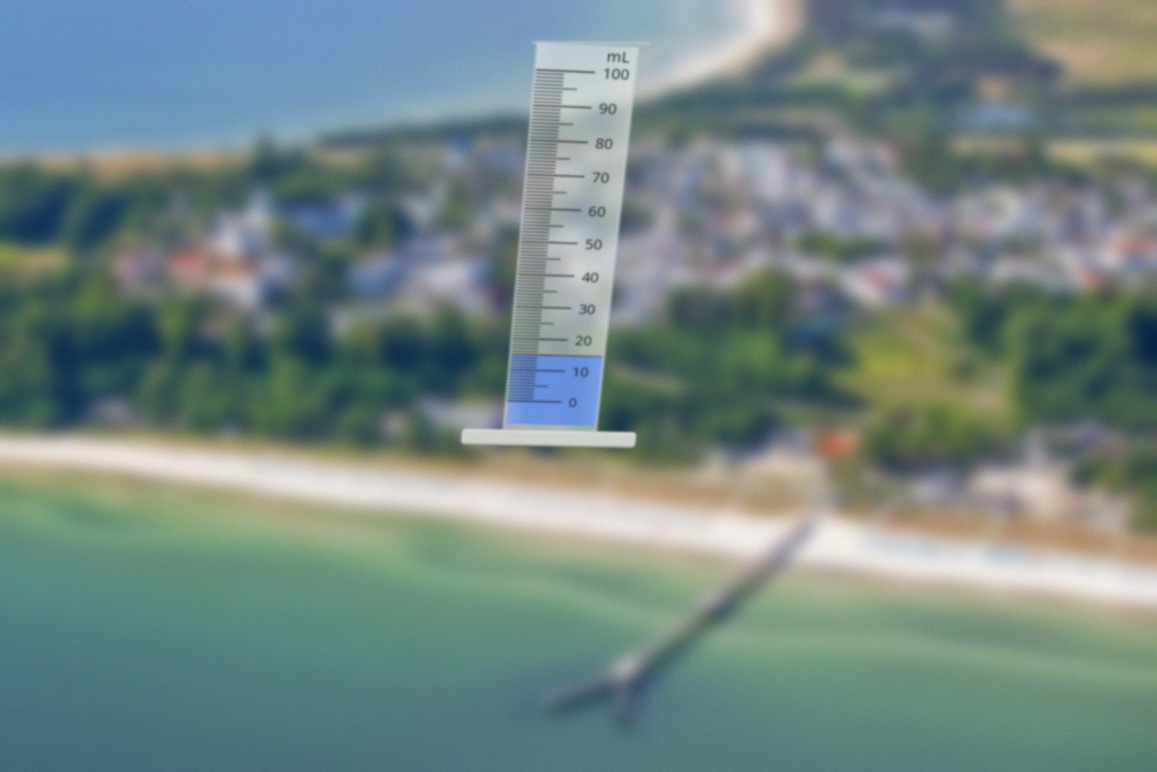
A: 15 mL
